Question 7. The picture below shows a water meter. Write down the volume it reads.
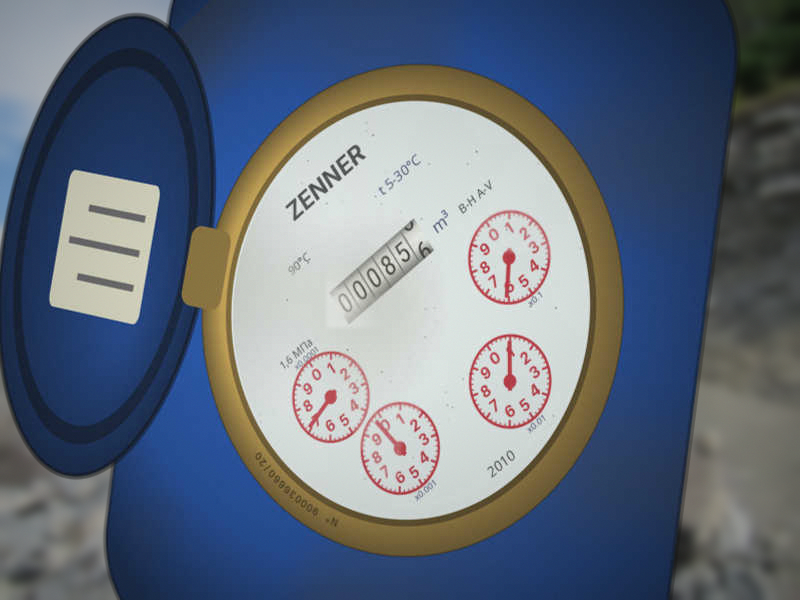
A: 855.6097 m³
